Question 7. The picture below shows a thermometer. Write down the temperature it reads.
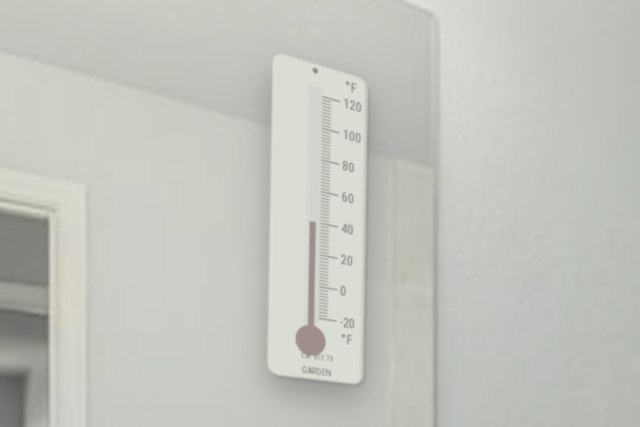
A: 40 °F
